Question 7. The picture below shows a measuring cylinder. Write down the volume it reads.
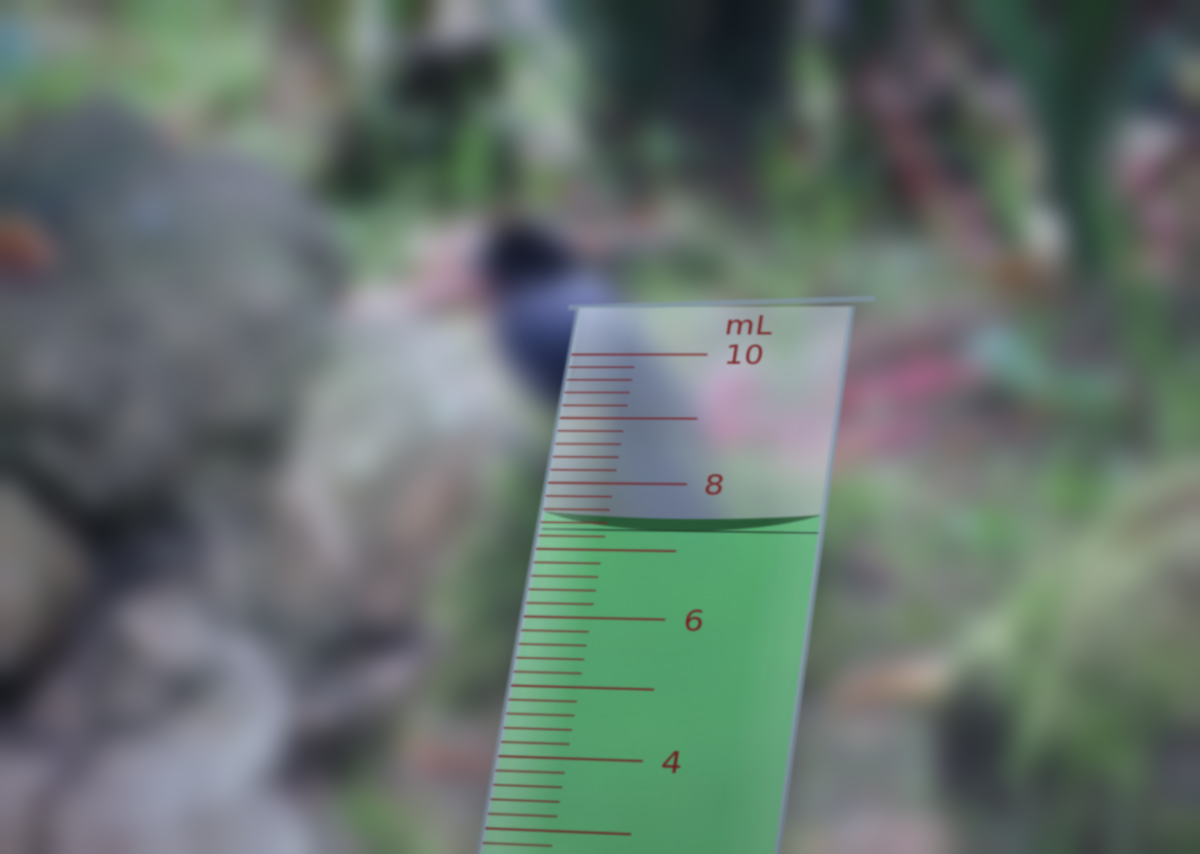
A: 7.3 mL
